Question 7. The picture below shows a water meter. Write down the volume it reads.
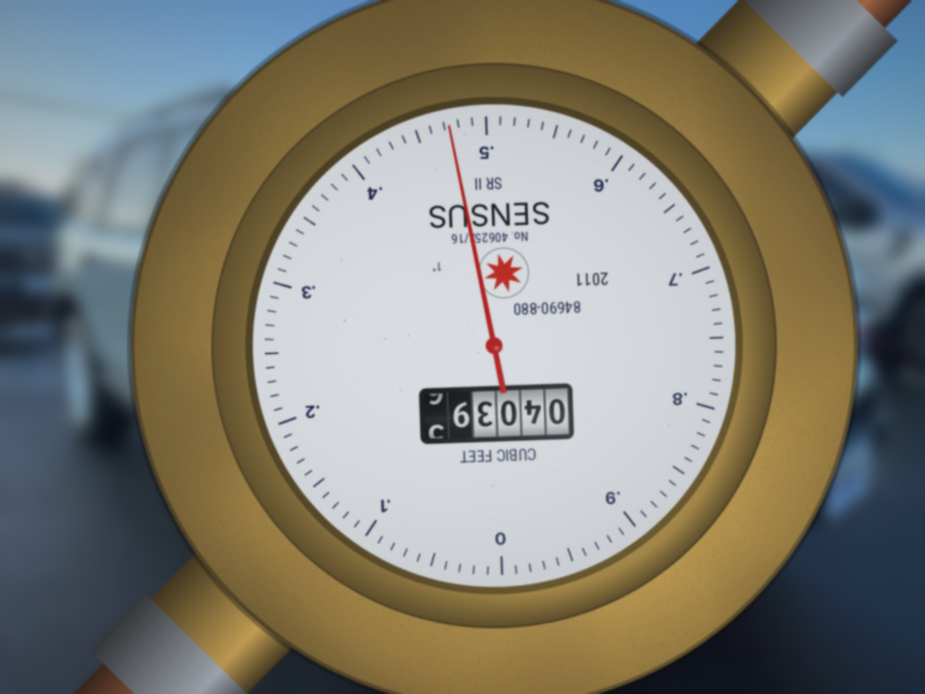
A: 40395.47 ft³
